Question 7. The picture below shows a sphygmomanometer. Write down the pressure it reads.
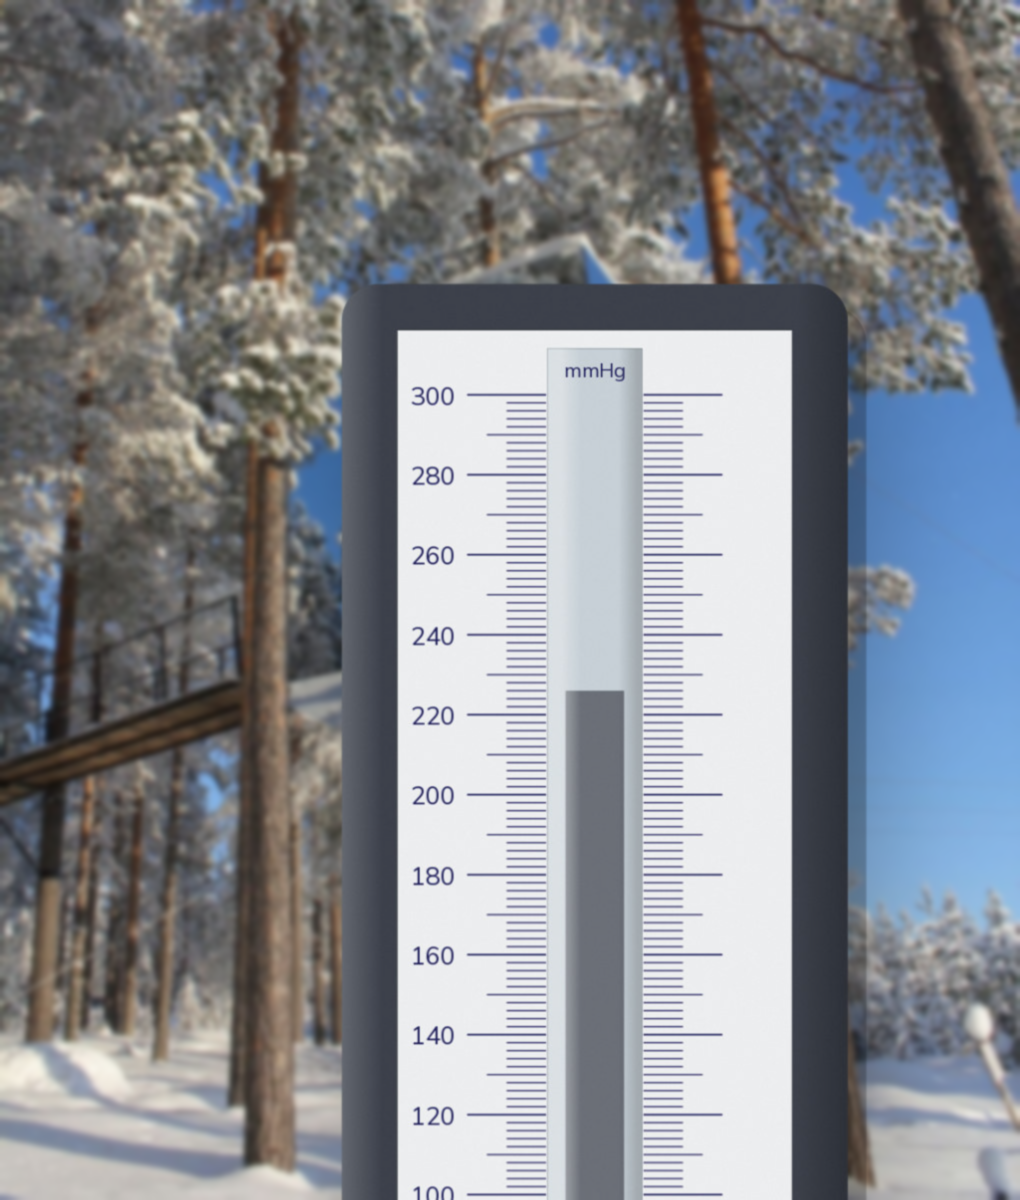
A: 226 mmHg
